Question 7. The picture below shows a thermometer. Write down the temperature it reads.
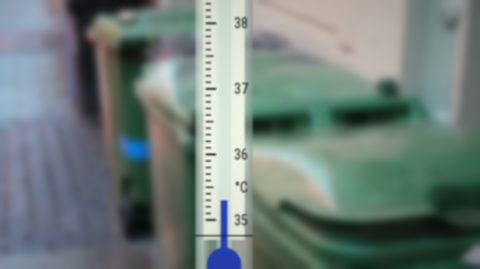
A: 35.3 °C
